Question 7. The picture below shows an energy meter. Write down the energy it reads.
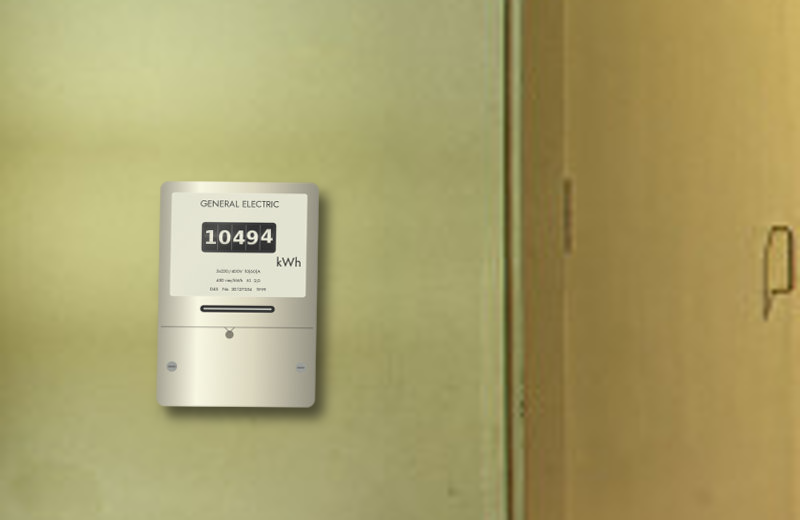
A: 10494 kWh
